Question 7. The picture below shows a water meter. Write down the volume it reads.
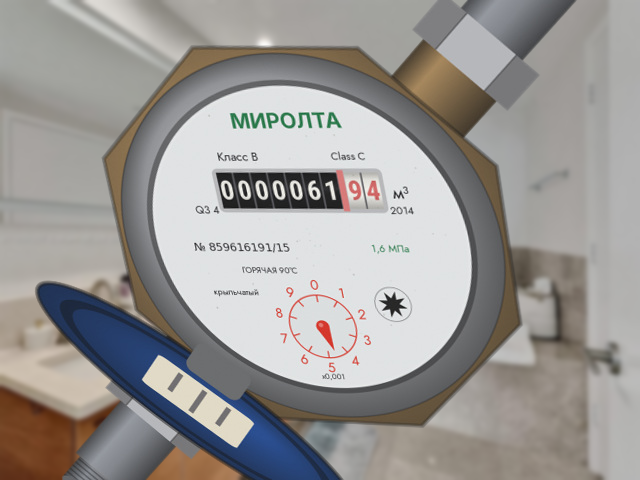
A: 61.944 m³
